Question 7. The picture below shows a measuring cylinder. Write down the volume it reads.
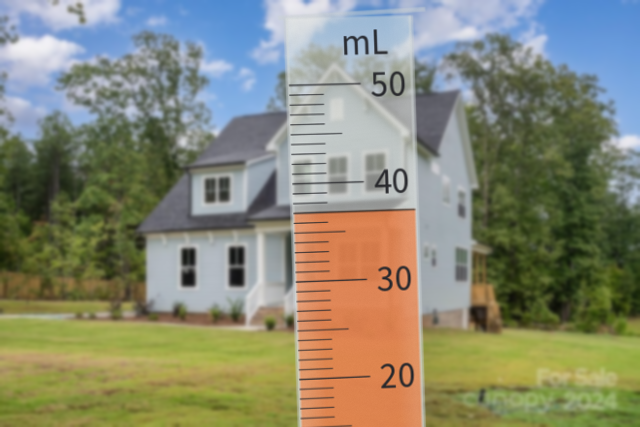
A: 37 mL
